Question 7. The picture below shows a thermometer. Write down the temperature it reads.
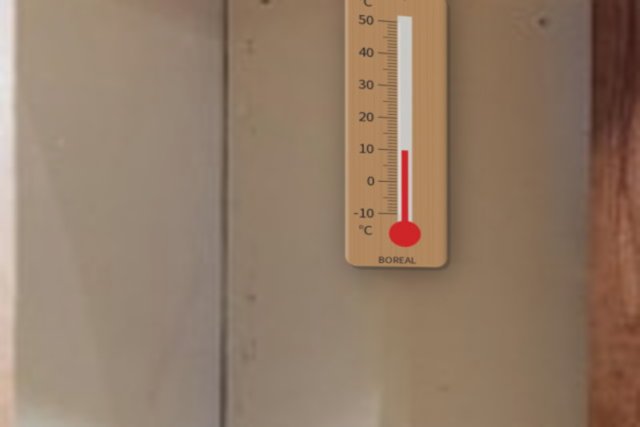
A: 10 °C
